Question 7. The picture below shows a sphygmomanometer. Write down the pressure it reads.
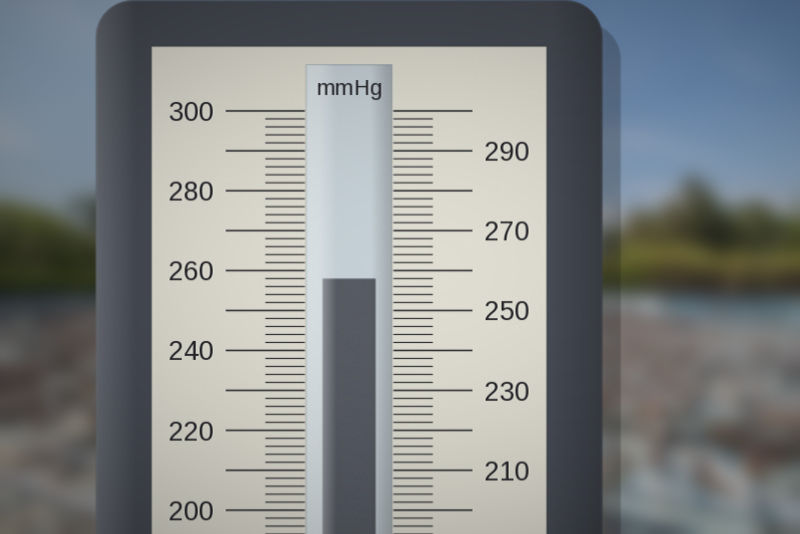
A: 258 mmHg
